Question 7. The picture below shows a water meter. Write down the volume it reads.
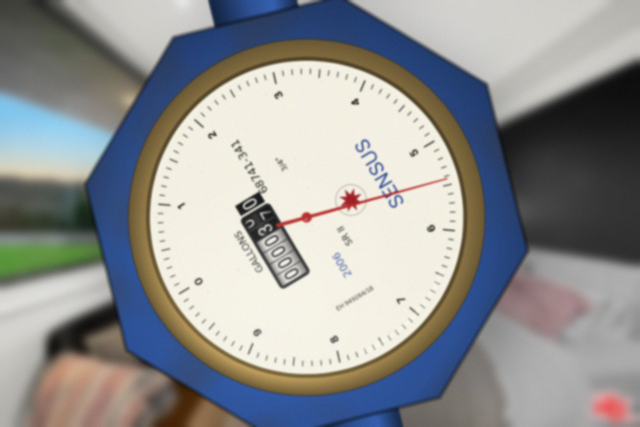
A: 365.4 gal
